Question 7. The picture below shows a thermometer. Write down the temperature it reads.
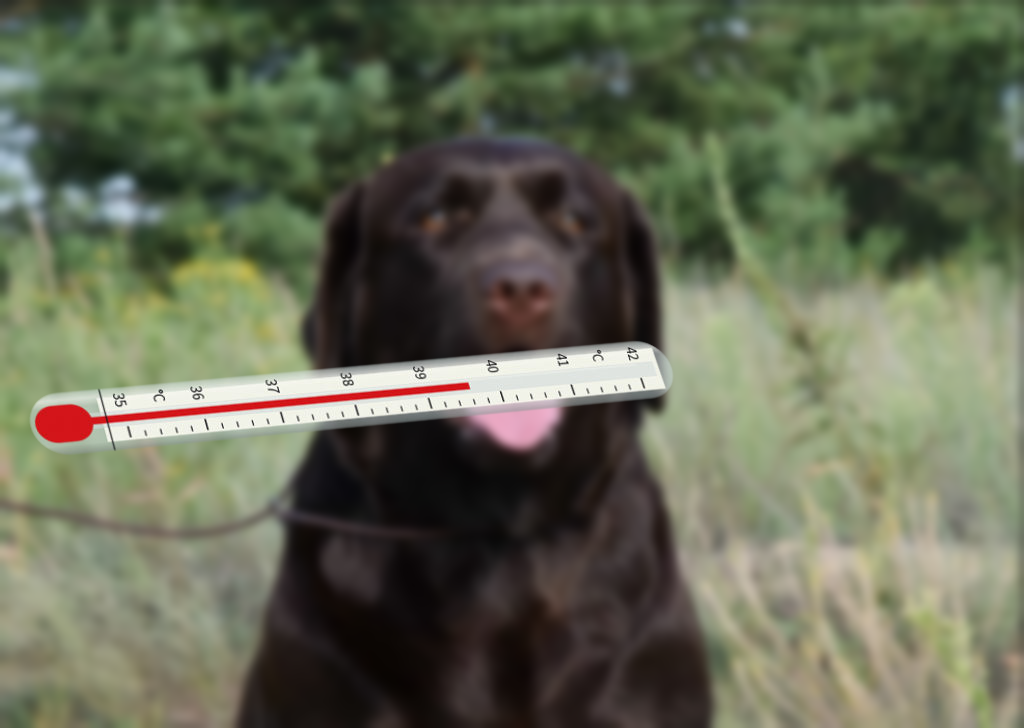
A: 39.6 °C
